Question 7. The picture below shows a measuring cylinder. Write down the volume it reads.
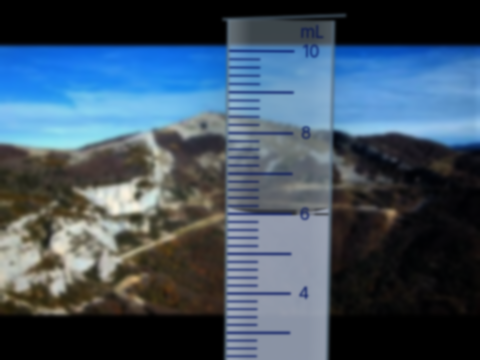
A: 6 mL
